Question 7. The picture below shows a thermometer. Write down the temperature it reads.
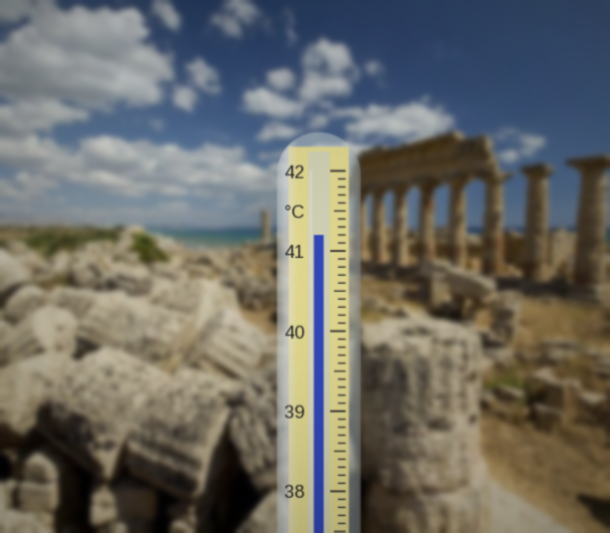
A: 41.2 °C
